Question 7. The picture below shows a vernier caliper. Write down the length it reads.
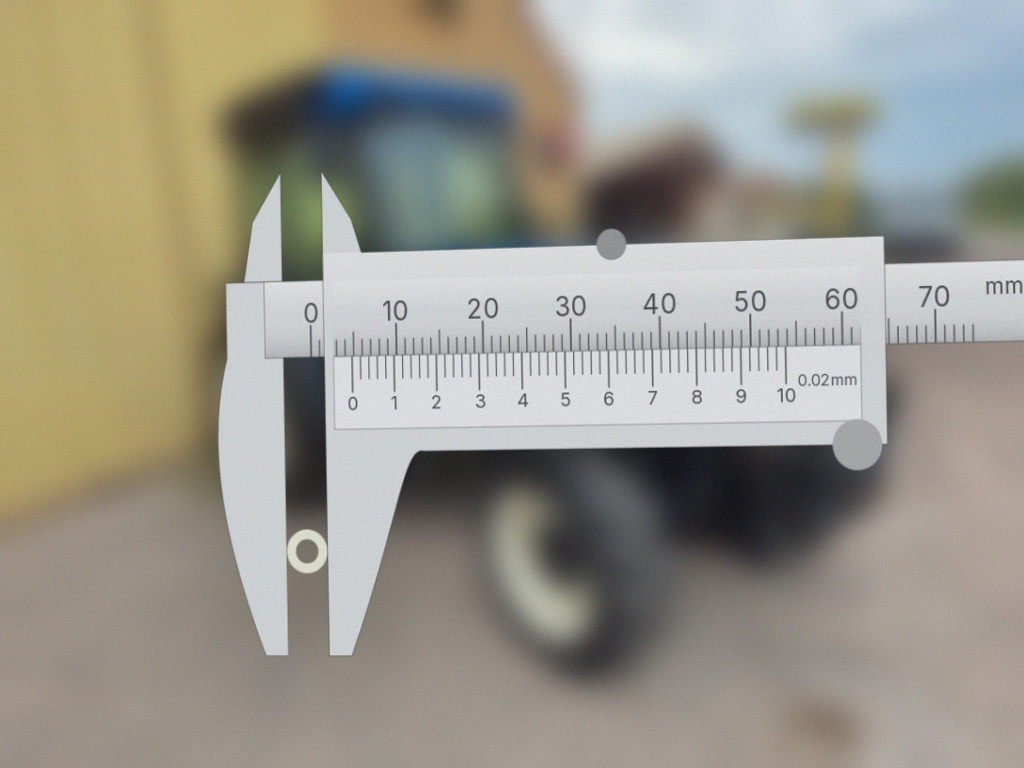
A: 4.8 mm
